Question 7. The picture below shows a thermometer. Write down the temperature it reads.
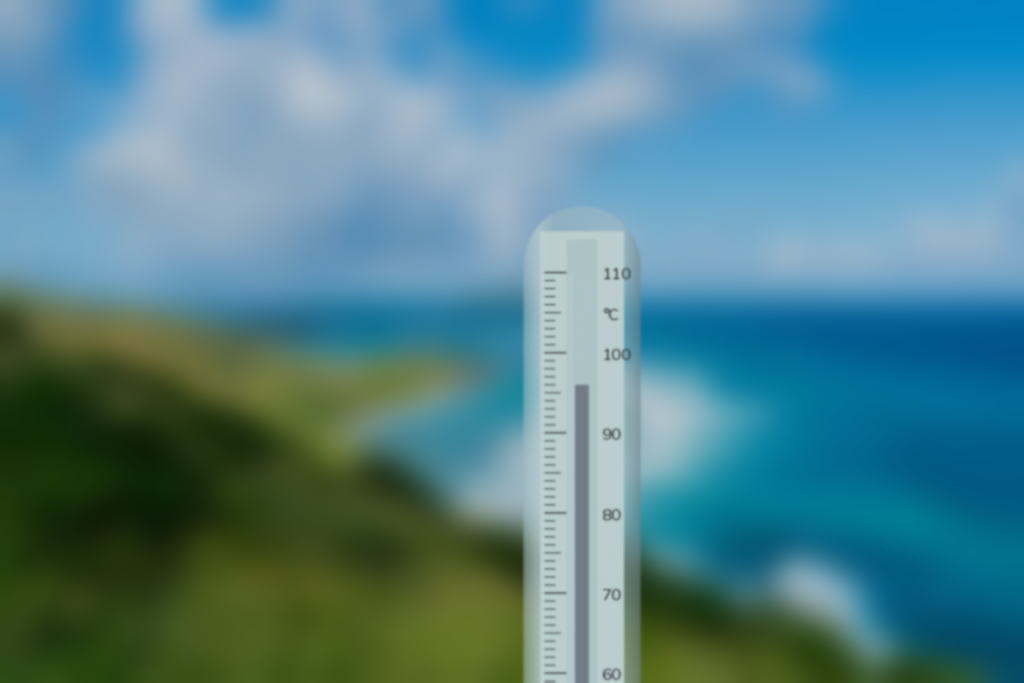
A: 96 °C
